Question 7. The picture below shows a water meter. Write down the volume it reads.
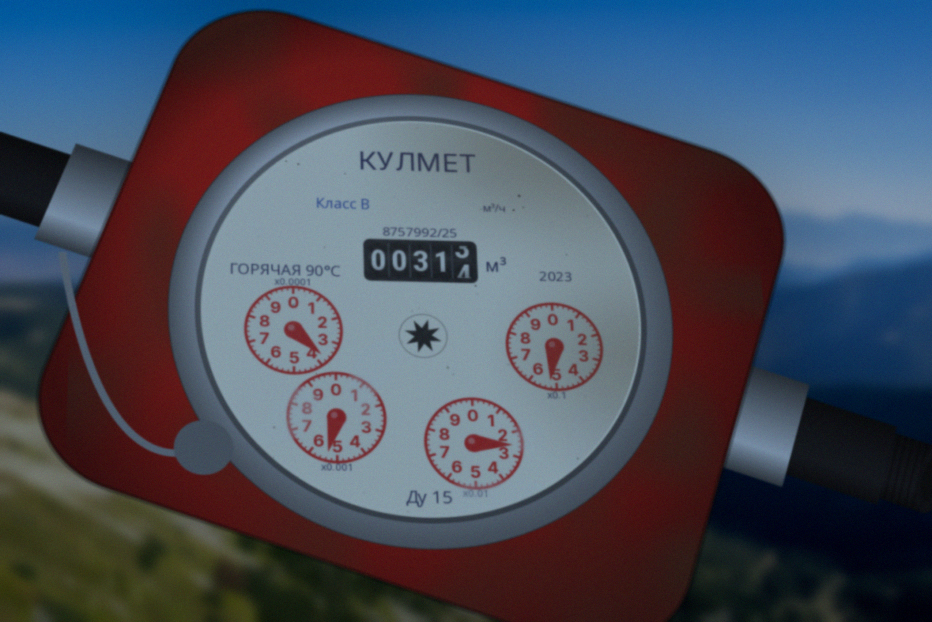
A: 313.5253 m³
